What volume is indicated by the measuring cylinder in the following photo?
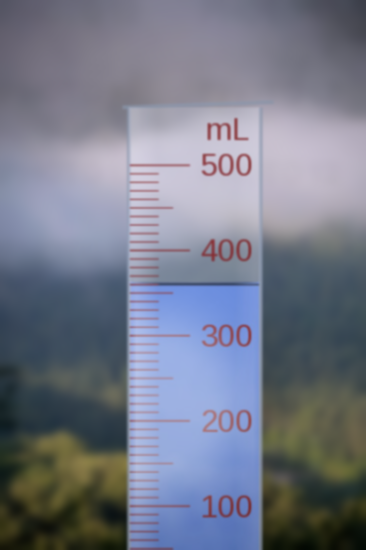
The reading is 360 mL
